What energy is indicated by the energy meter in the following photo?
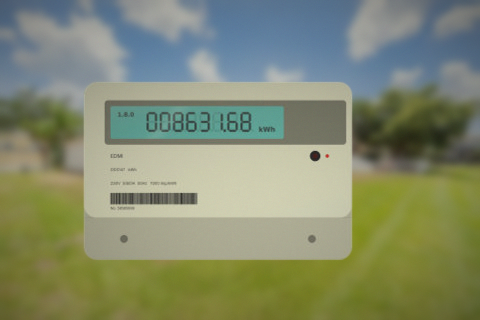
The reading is 8631.68 kWh
